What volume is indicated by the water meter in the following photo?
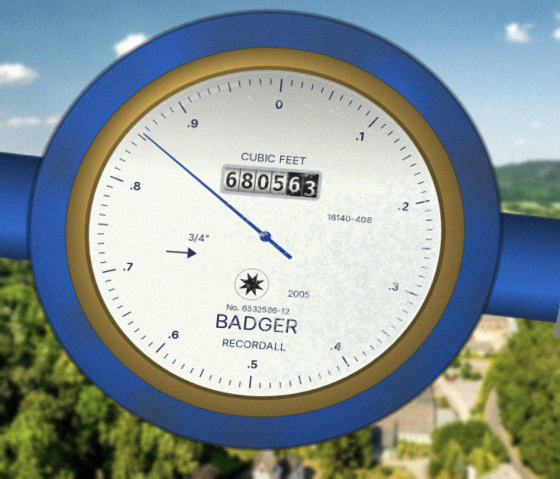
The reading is 680562.85 ft³
